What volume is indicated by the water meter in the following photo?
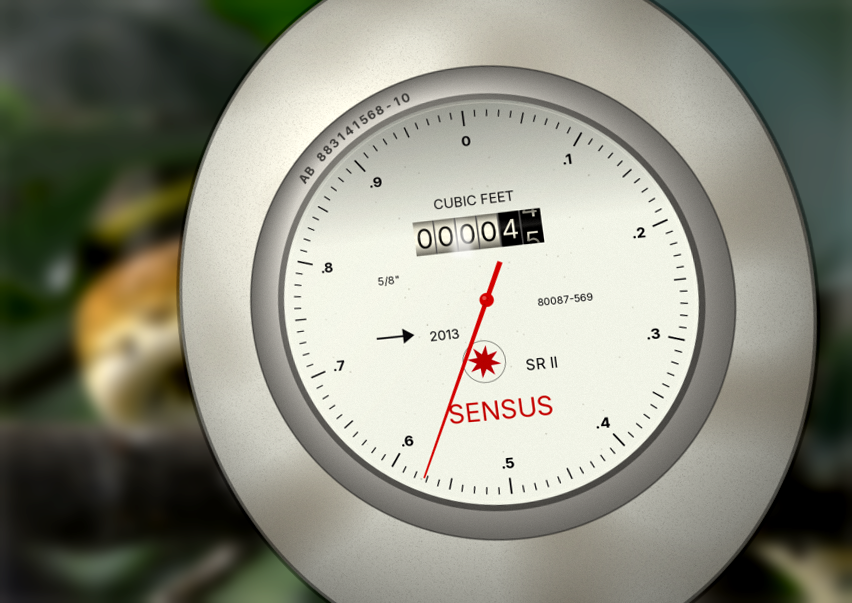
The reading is 44.57 ft³
